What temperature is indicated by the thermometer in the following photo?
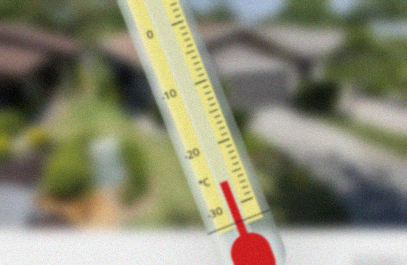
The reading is -26 °C
